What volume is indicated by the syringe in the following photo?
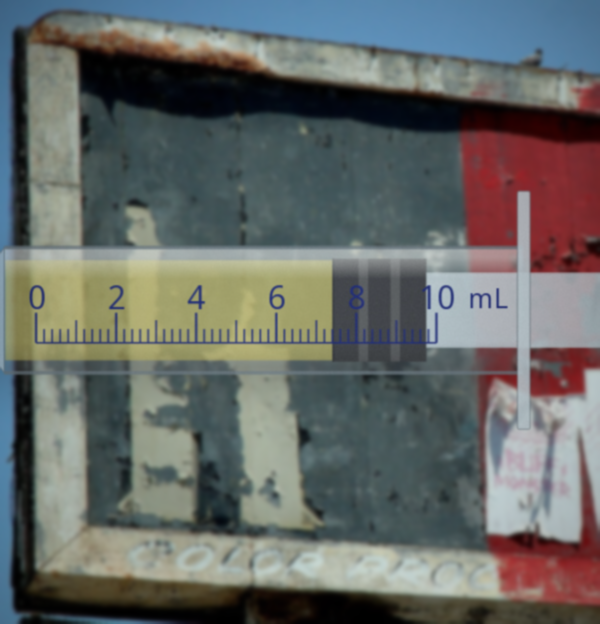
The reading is 7.4 mL
